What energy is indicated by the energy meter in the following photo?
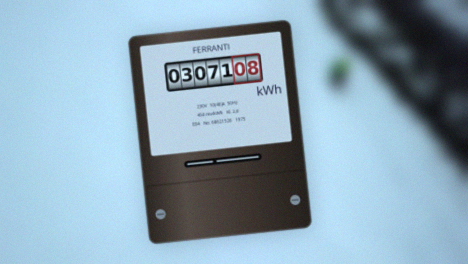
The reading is 3071.08 kWh
